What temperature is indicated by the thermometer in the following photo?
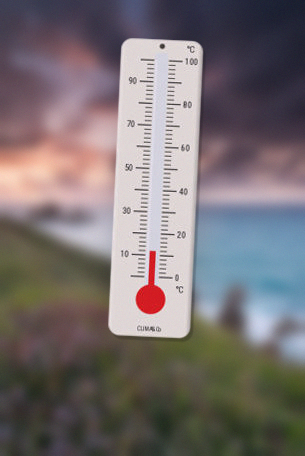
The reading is 12 °C
